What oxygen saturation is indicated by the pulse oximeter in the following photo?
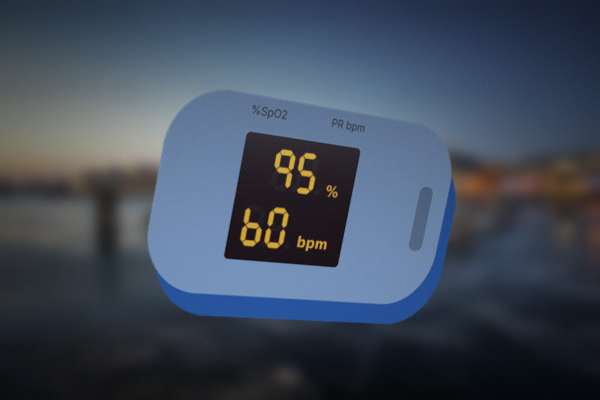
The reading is 95 %
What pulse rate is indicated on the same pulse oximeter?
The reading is 60 bpm
